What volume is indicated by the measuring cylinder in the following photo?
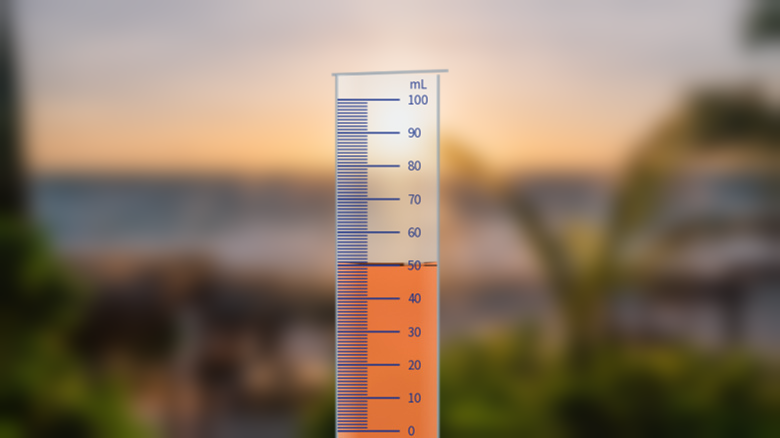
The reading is 50 mL
